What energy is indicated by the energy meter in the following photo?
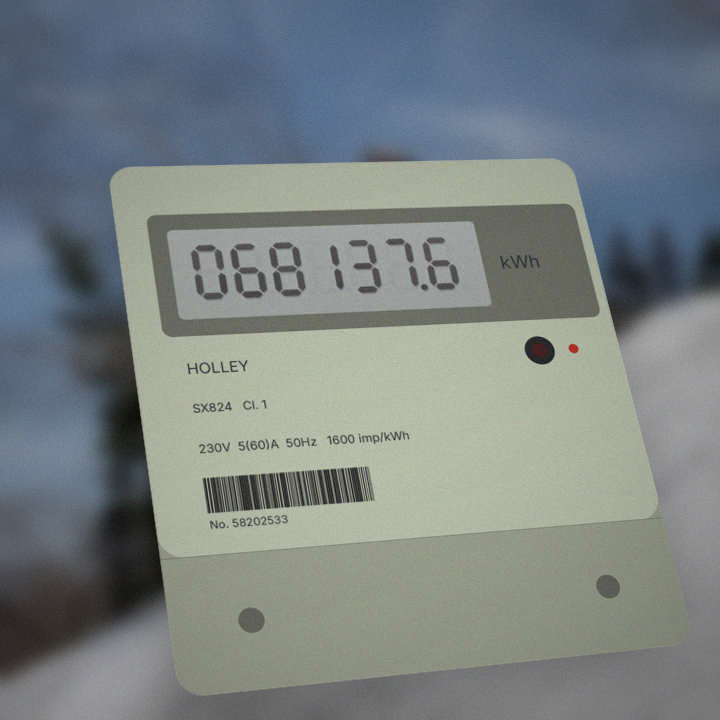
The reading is 68137.6 kWh
